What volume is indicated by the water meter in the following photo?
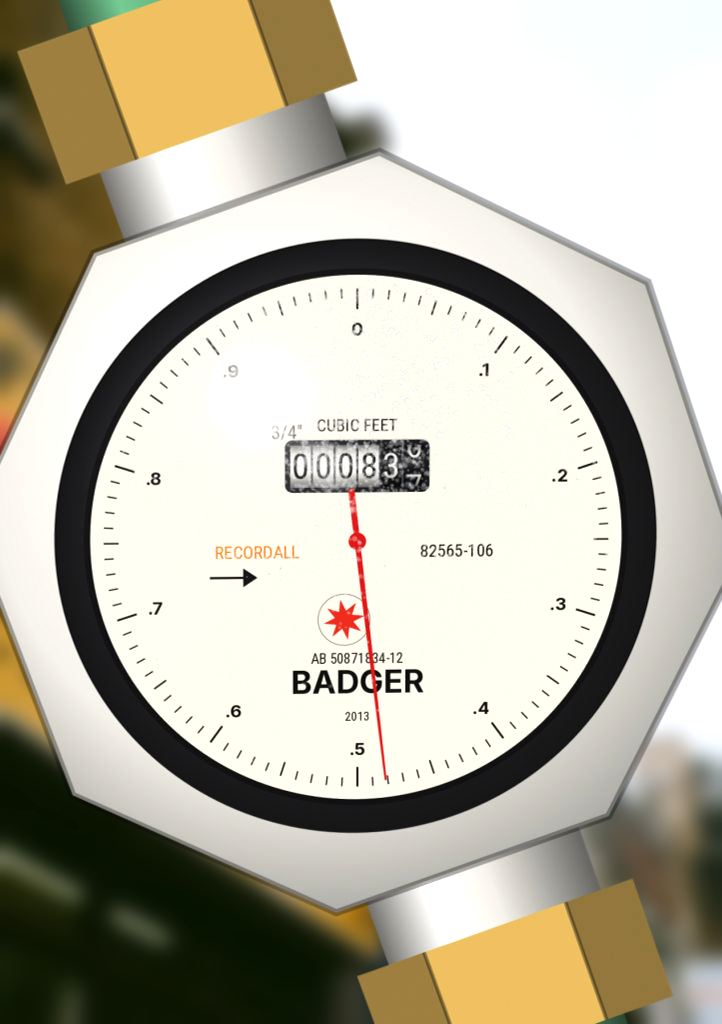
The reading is 836.48 ft³
